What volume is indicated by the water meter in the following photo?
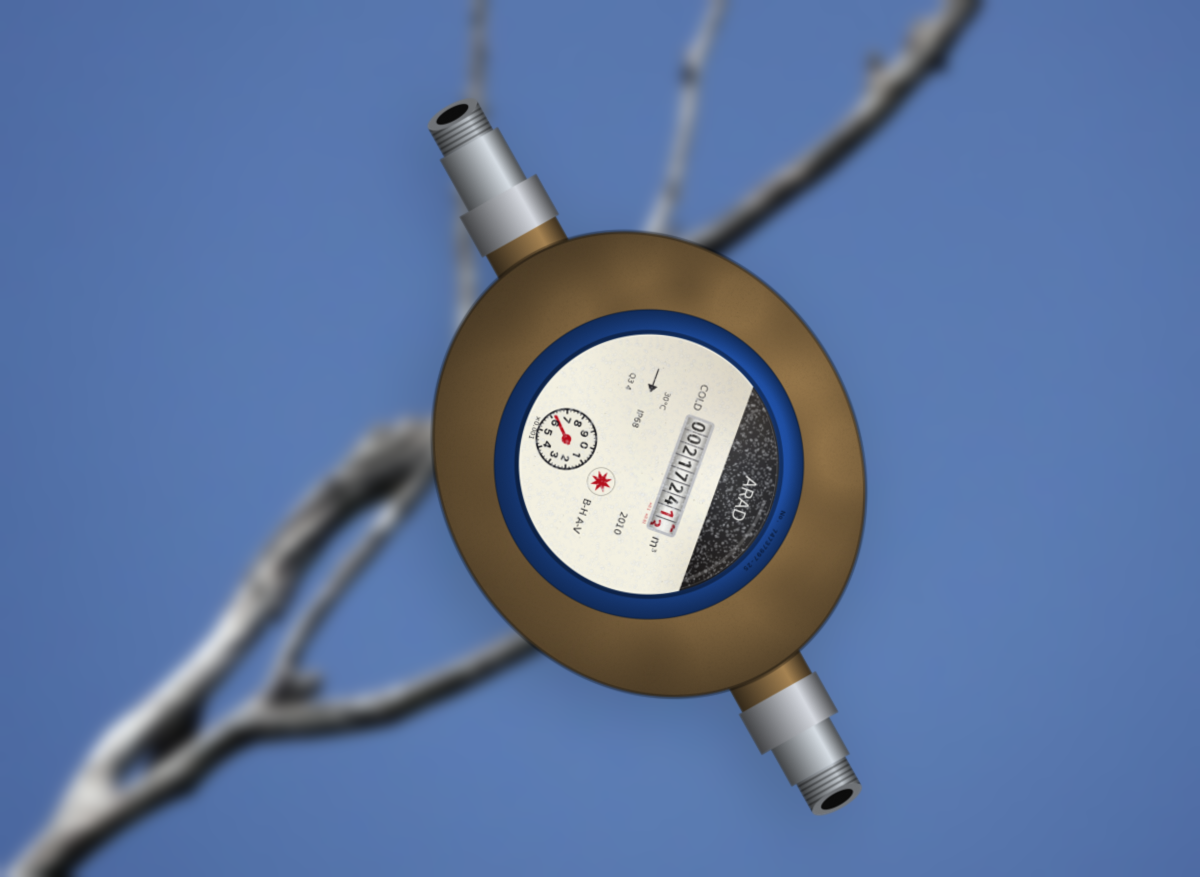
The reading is 21724.126 m³
